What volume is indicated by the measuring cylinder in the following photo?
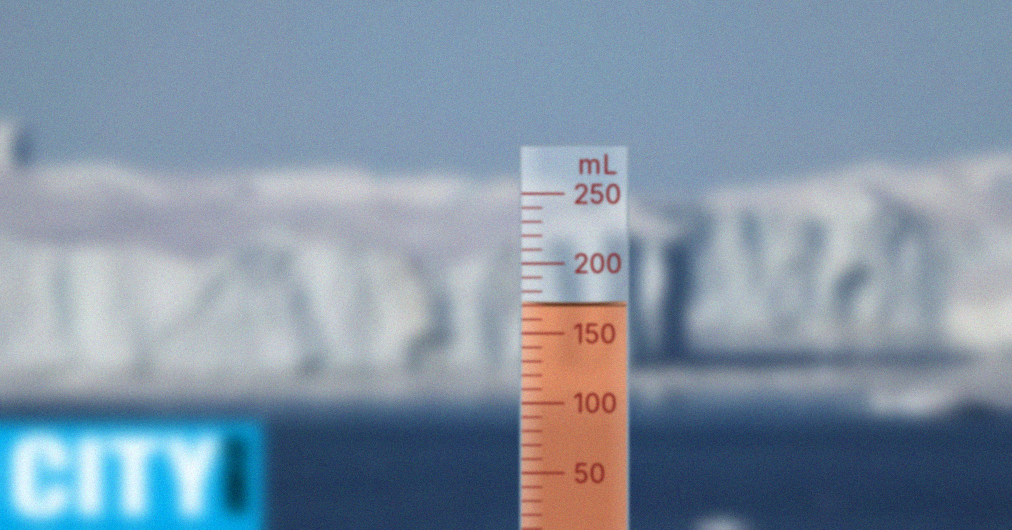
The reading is 170 mL
